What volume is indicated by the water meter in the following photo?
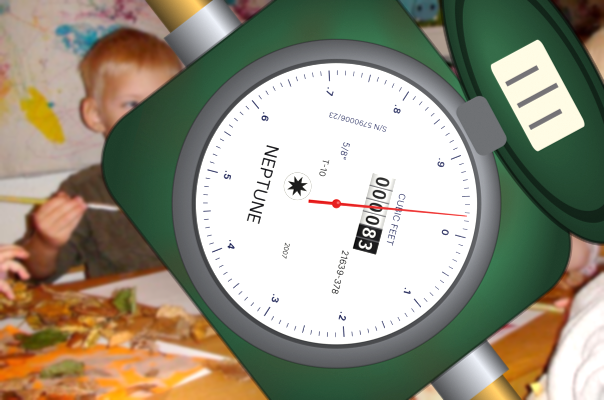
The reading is 82.97 ft³
